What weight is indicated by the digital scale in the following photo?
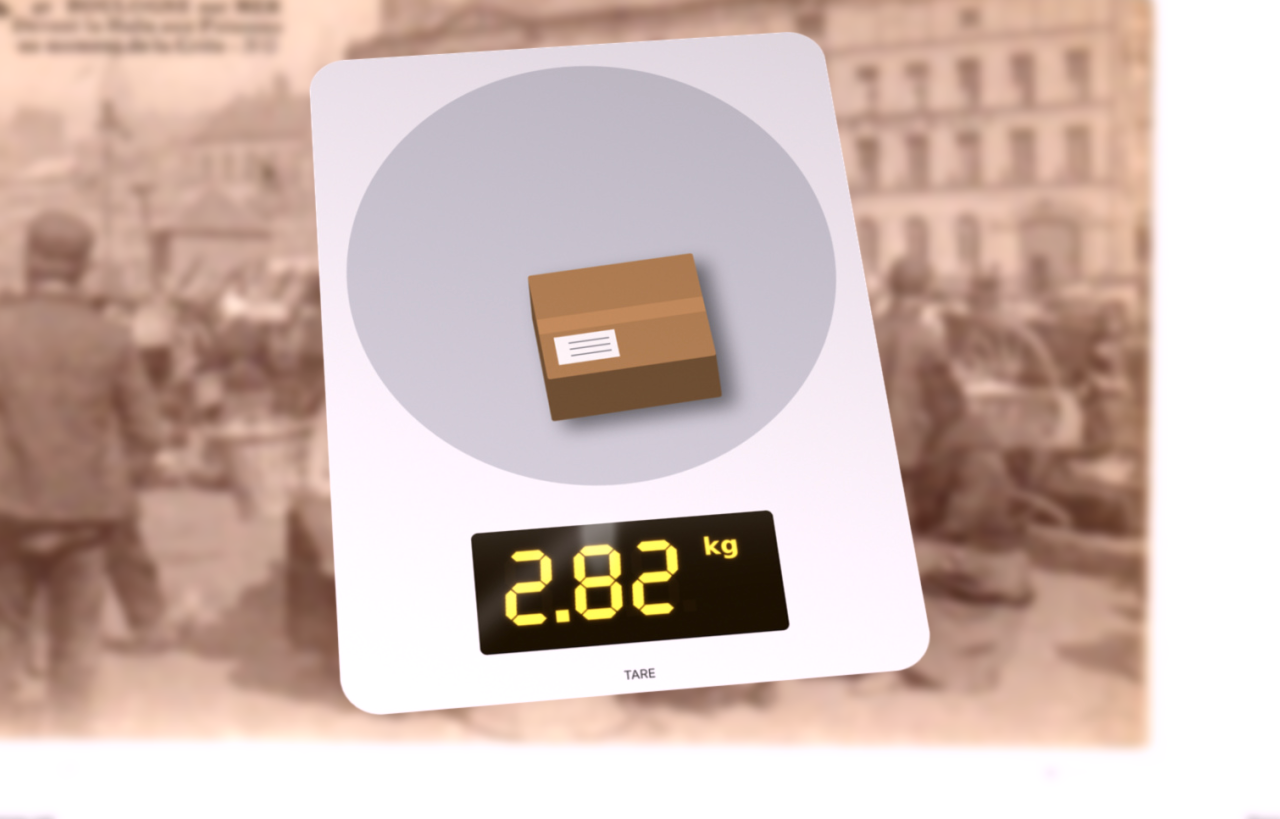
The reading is 2.82 kg
